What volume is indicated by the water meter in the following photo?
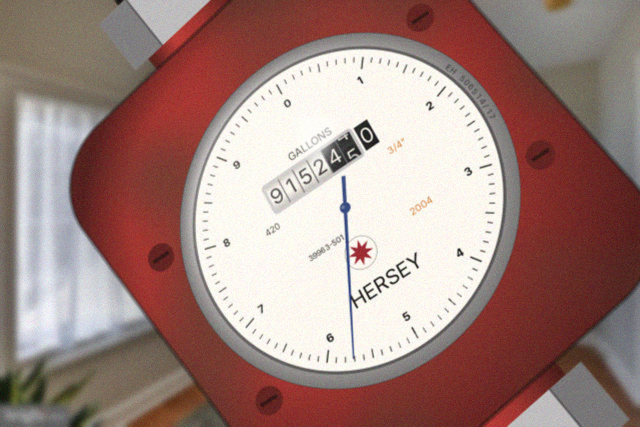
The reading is 9152445.7 gal
